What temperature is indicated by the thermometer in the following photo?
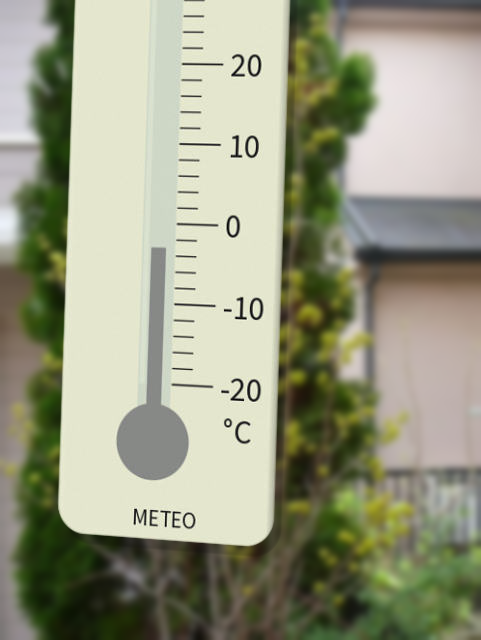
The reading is -3 °C
